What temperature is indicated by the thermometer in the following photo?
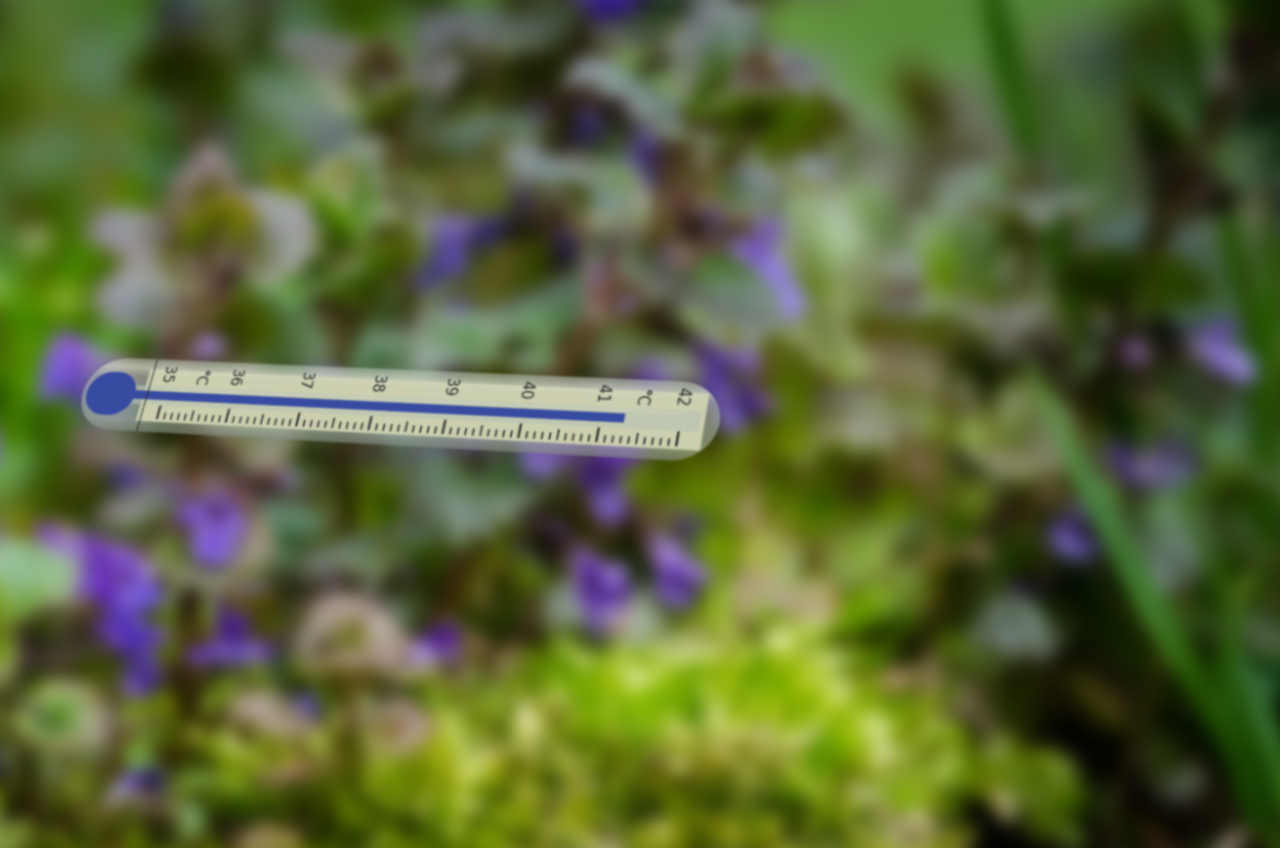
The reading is 41.3 °C
